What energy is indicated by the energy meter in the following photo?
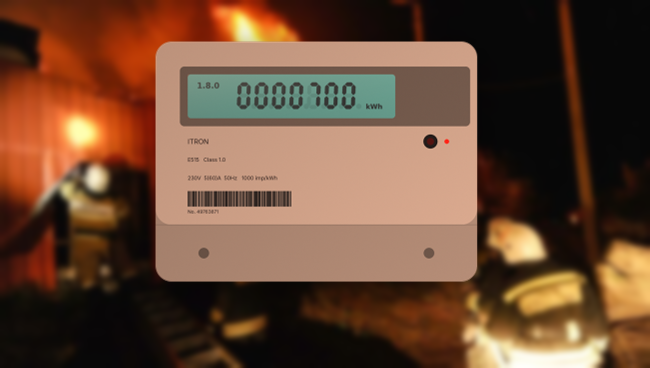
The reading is 700 kWh
